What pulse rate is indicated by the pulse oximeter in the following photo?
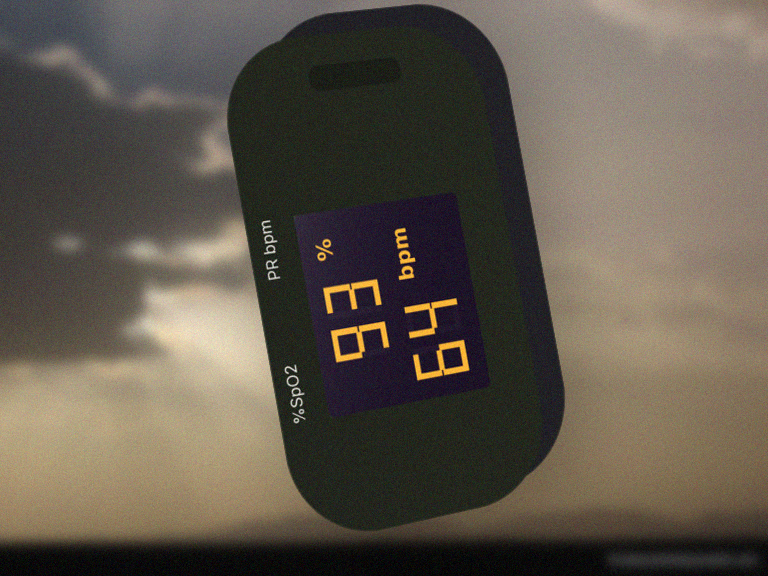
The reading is 64 bpm
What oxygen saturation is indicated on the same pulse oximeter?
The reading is 93 %
